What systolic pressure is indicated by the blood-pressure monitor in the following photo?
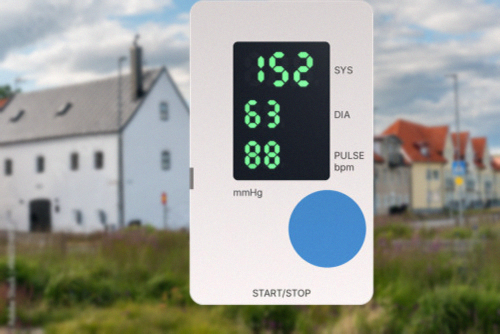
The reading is 152 mmHg
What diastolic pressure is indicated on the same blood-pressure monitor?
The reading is 63 mmHg
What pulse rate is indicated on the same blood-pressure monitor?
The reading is 88 bpm
